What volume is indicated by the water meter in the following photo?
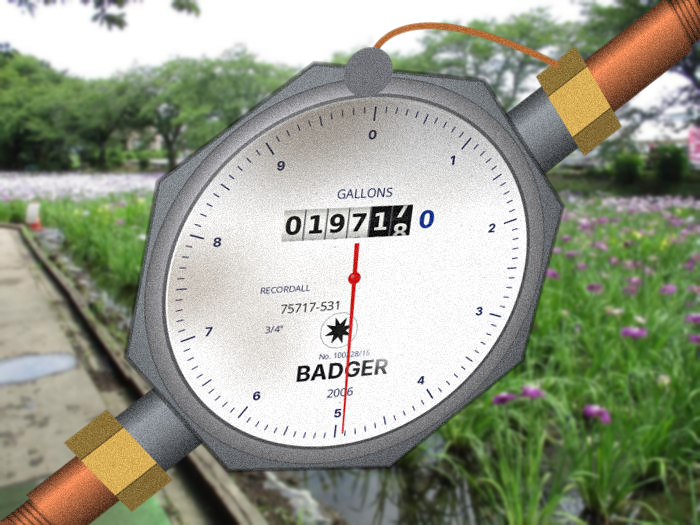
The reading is 197174.9 gal
